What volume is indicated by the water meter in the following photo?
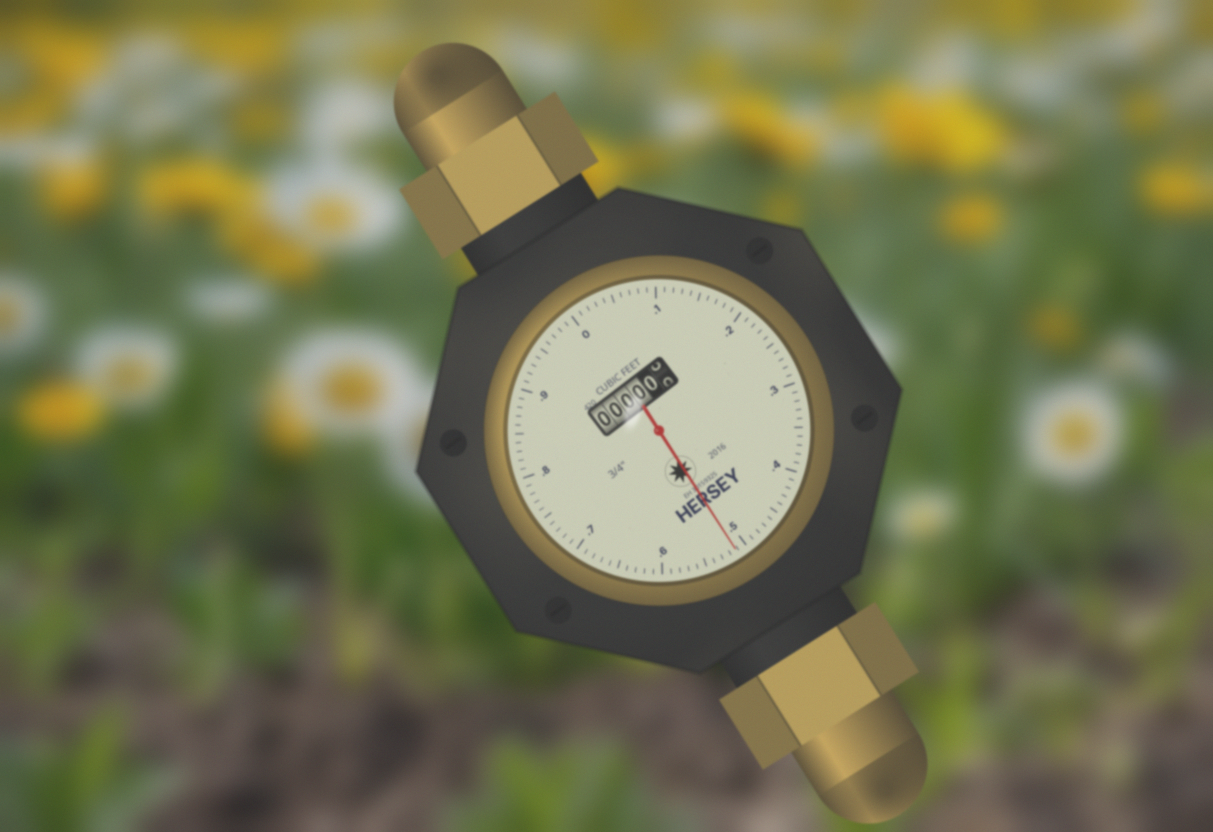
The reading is 8.51 ft³
